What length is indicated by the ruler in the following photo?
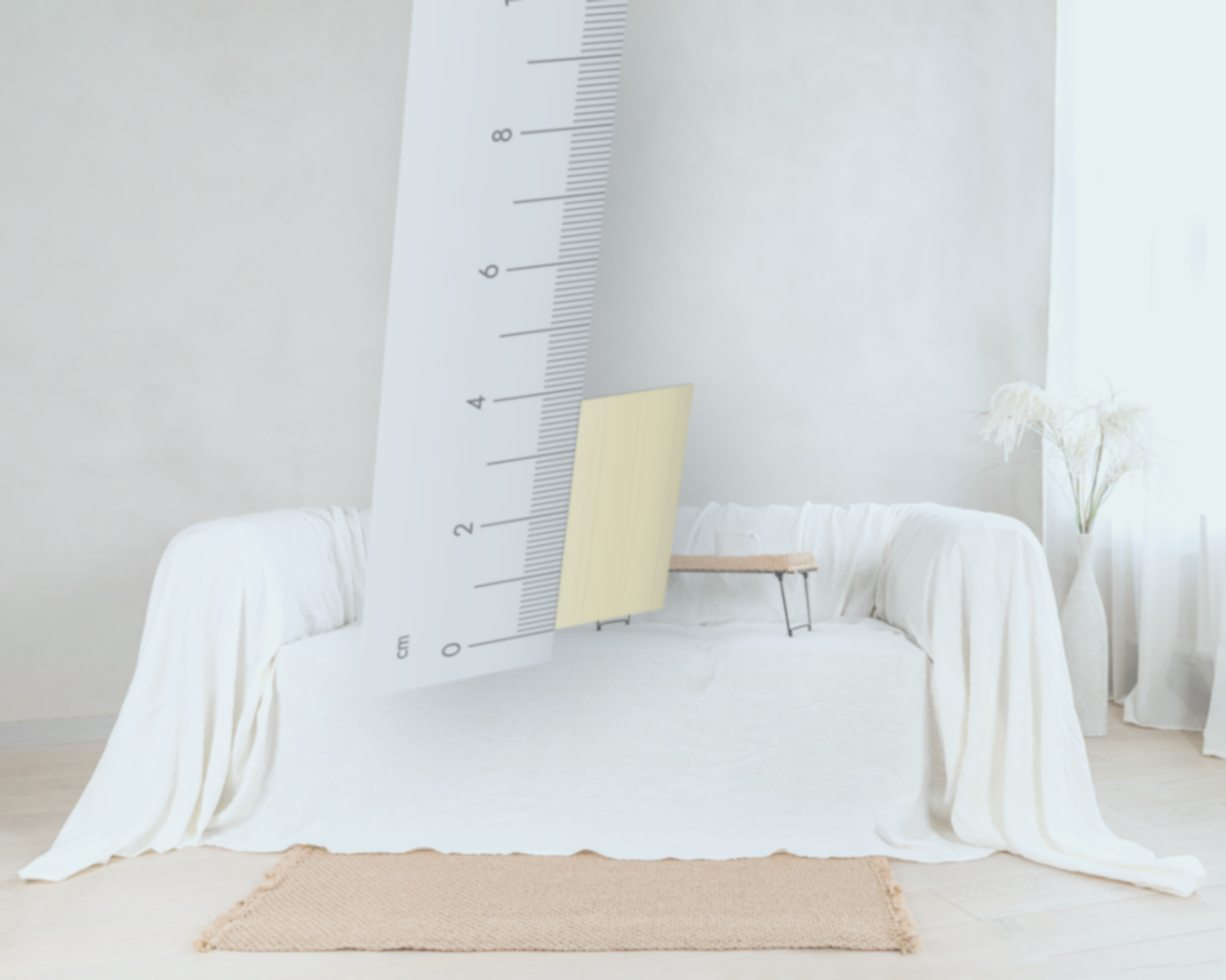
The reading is 3.8 cm
